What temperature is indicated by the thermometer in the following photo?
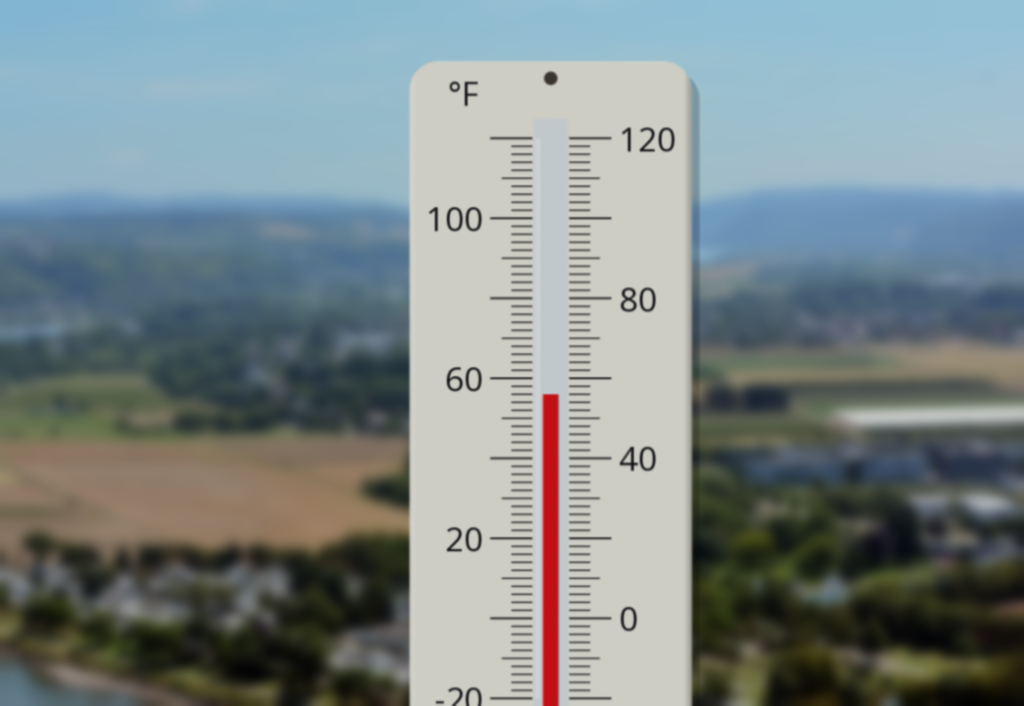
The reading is 56 °F
